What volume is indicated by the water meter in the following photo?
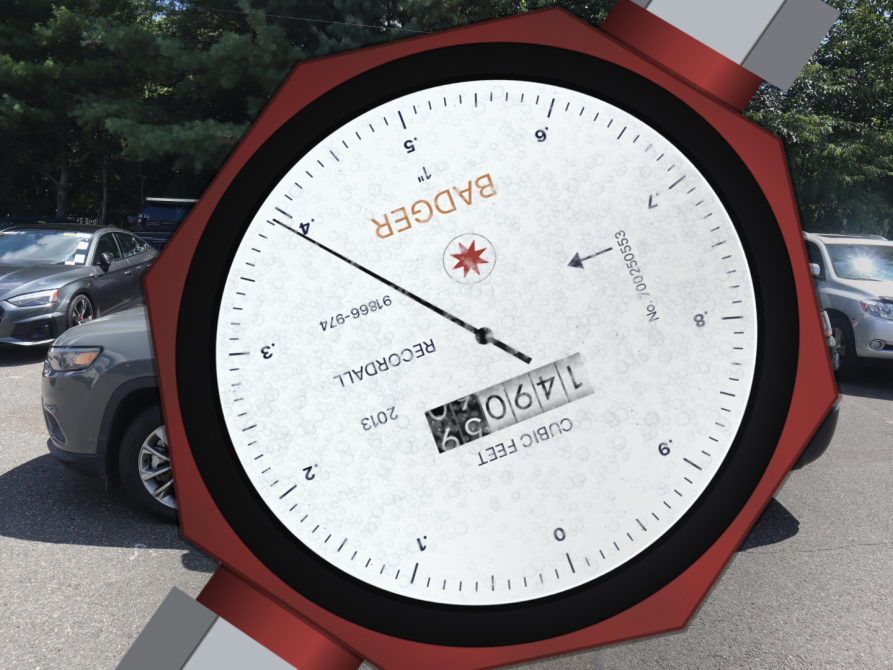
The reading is 149059.39 ft³
